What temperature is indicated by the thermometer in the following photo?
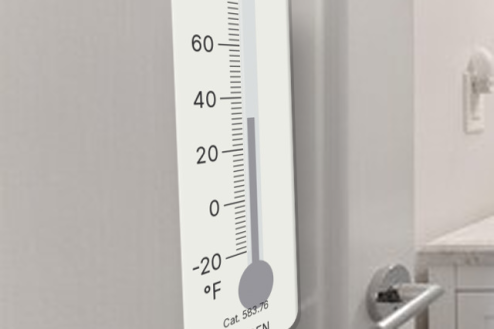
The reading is 32 °F
